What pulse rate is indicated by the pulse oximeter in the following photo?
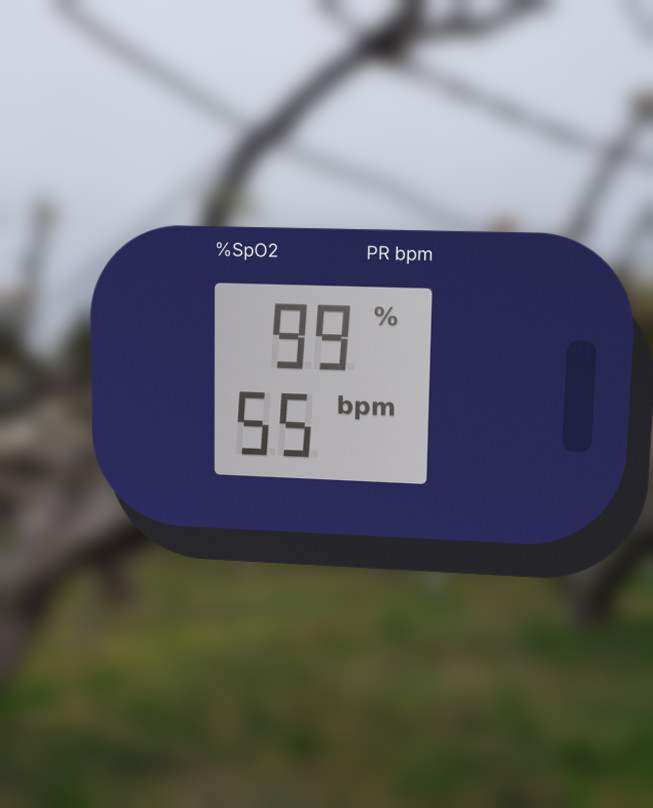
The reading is 55 bpm
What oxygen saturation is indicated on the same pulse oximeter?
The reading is 99 %
